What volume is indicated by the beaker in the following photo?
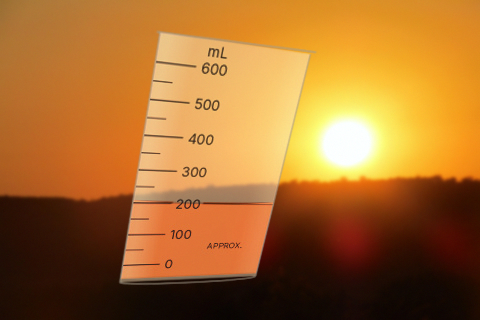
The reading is 200 mL
